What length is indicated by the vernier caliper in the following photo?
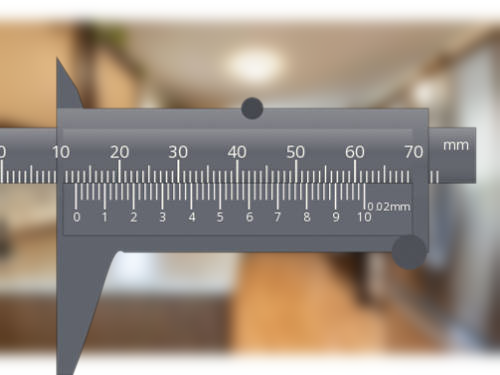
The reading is 12.6 mm
